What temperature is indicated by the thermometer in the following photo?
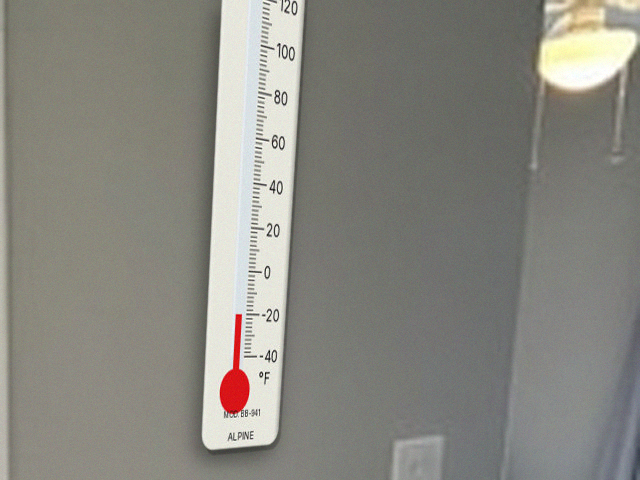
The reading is -20 °F
